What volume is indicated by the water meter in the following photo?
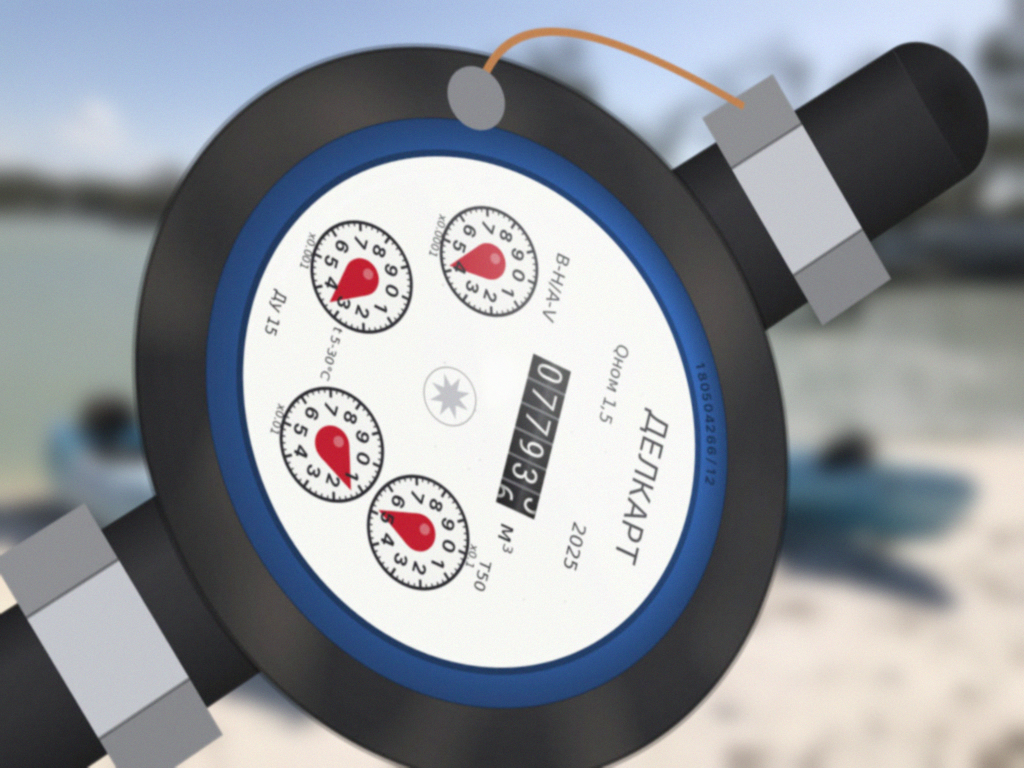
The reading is 77935.5134 m³
